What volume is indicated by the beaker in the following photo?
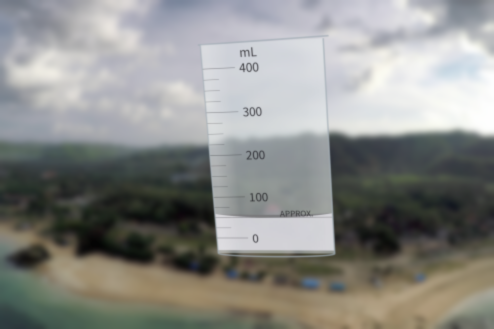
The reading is 50 mL
